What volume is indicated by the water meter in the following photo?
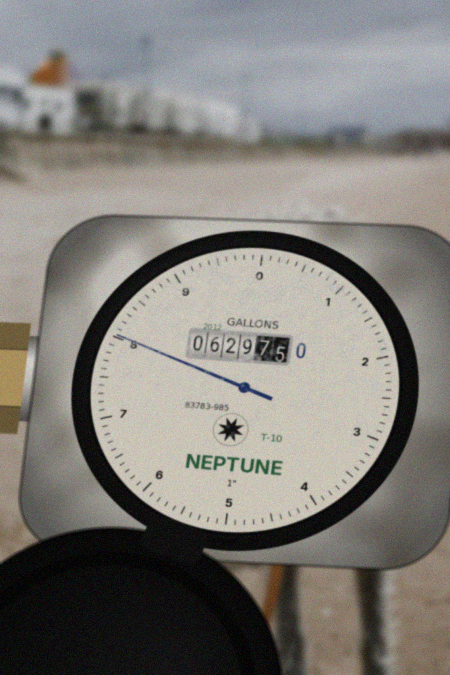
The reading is 629748.0 gal
